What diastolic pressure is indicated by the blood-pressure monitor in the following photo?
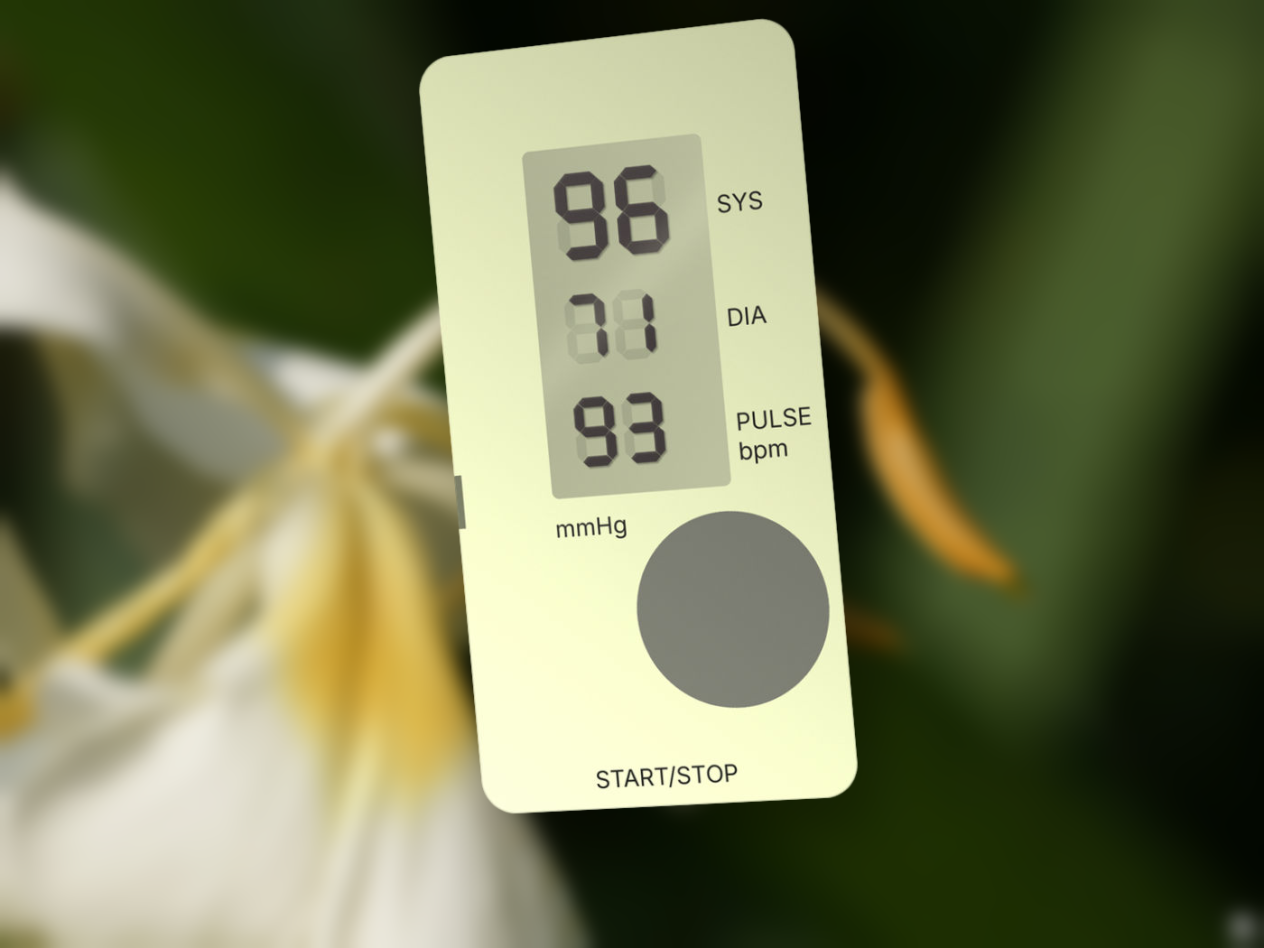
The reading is 71 mmHg
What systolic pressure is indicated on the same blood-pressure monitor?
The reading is 96 mmHg
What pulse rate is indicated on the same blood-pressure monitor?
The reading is 93 bpm
